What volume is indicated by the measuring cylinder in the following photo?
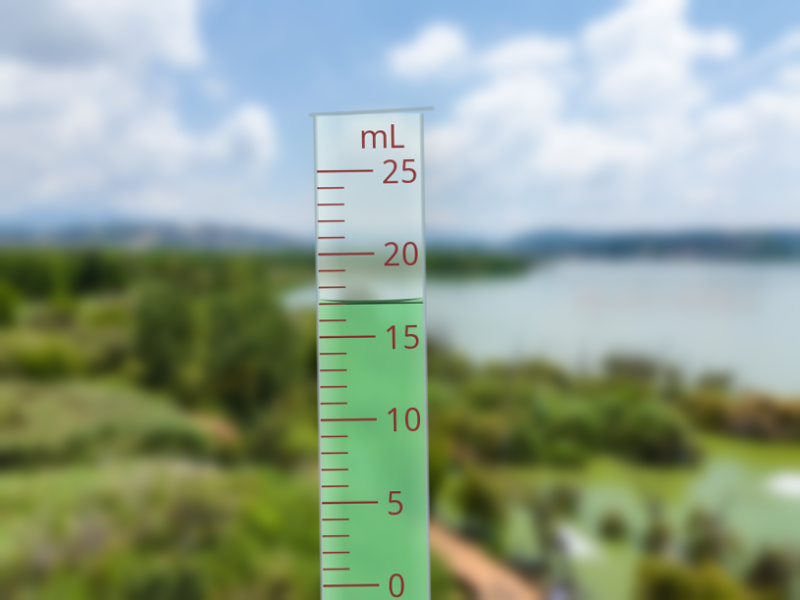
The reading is 17 mL
